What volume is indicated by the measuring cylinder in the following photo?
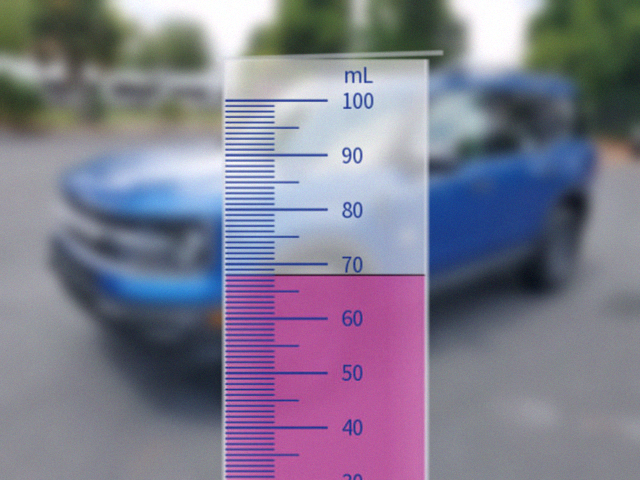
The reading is 68 mL
